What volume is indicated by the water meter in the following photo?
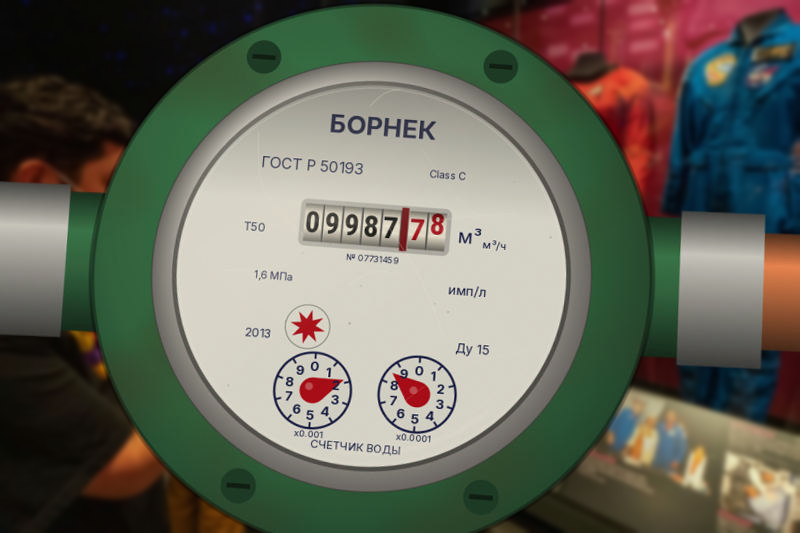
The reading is 9987.7818 m³
